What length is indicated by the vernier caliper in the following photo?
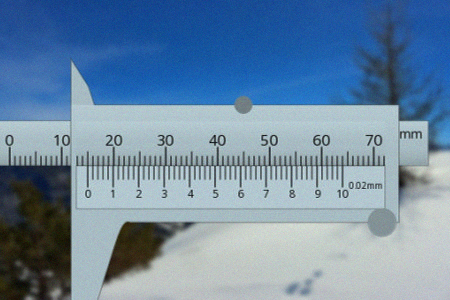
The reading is 15.0 mm
